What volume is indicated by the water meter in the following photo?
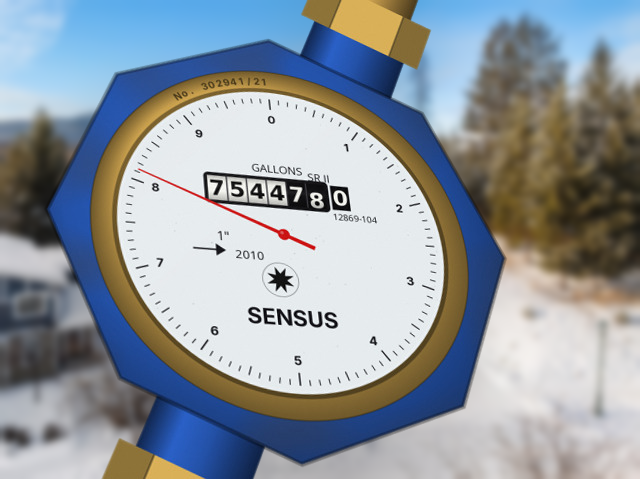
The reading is 7544778.1 gal
